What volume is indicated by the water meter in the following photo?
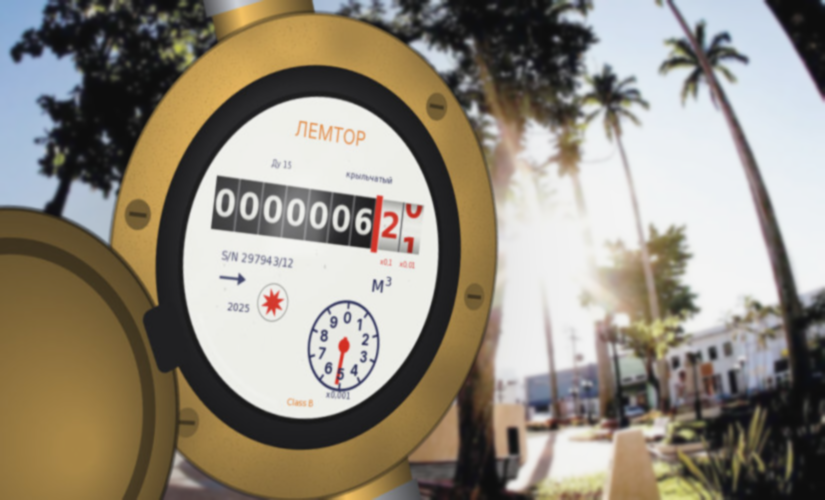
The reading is 6.205 m³
